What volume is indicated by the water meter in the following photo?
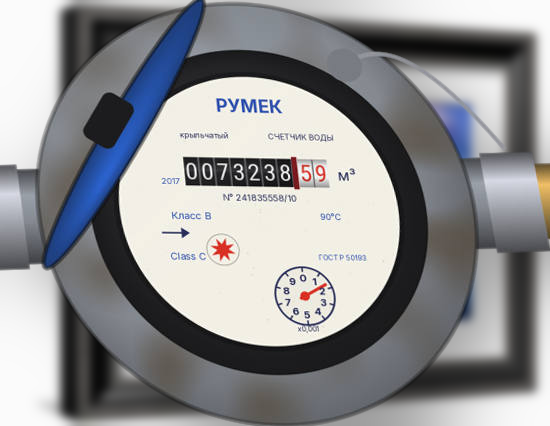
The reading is 73238.591 m³
